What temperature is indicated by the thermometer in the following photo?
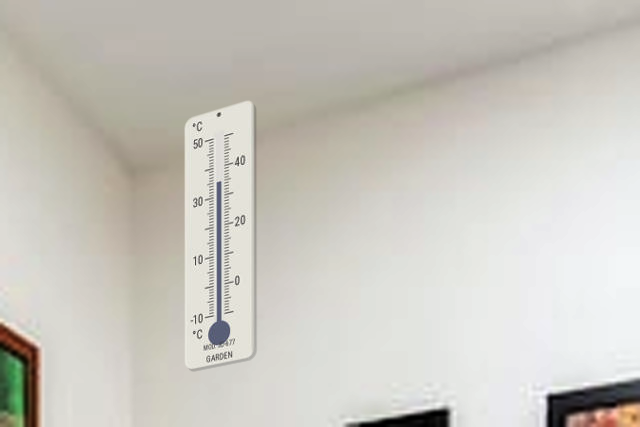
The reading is 35 °C
